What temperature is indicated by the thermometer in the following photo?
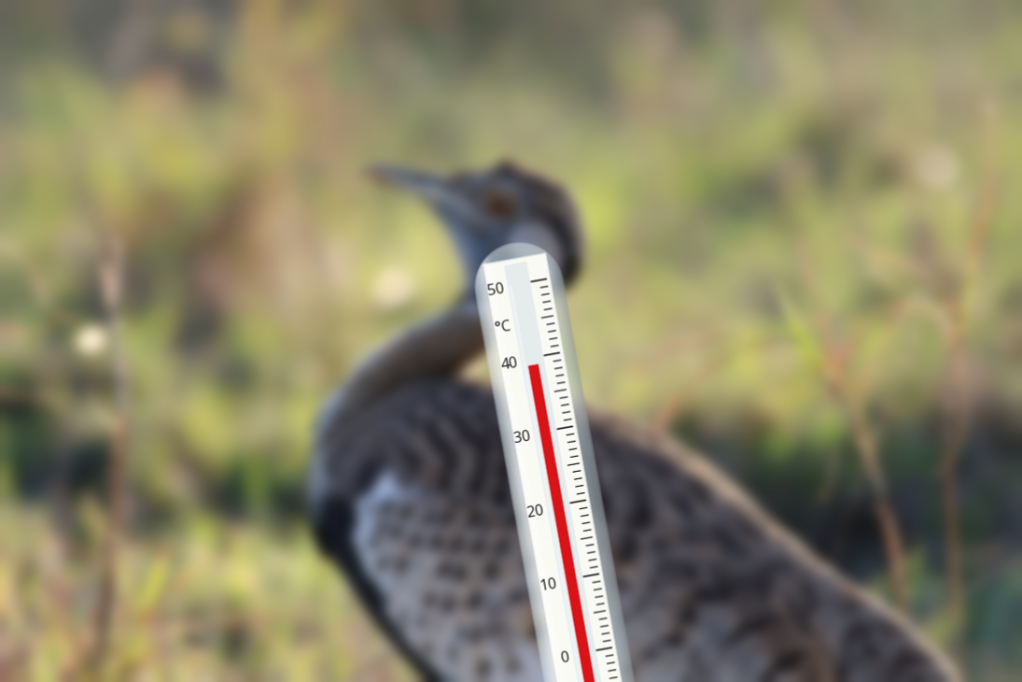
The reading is 39 °C
